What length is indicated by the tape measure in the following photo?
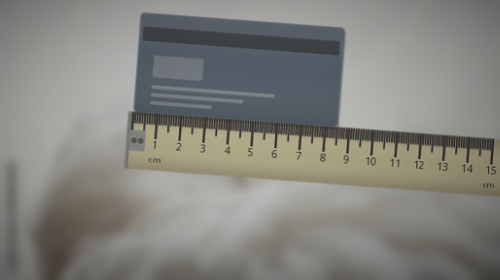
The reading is 8.5 cm
